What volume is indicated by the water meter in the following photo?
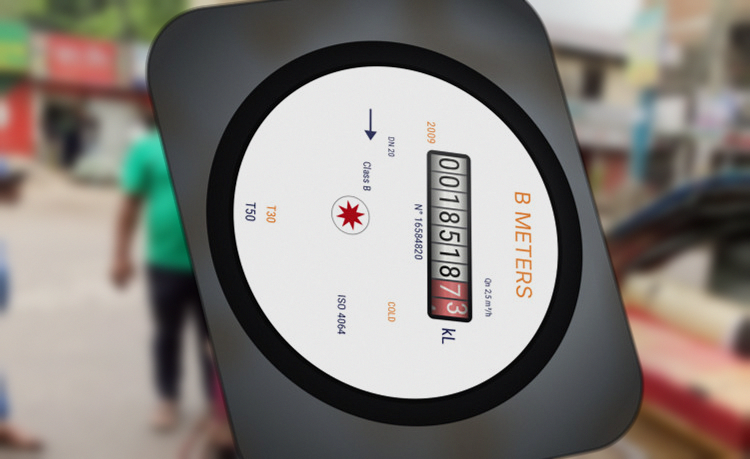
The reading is 18518.73 kL
